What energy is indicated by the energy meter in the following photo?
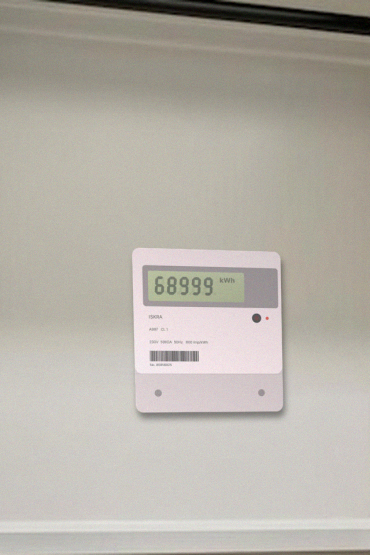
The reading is 68999 kWh
